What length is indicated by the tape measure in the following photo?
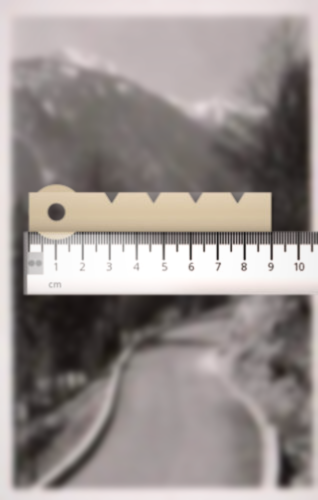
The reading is 9 cm
